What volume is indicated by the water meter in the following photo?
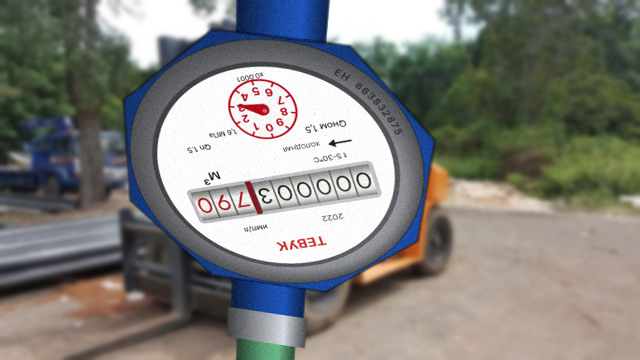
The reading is 3.7903 m³
